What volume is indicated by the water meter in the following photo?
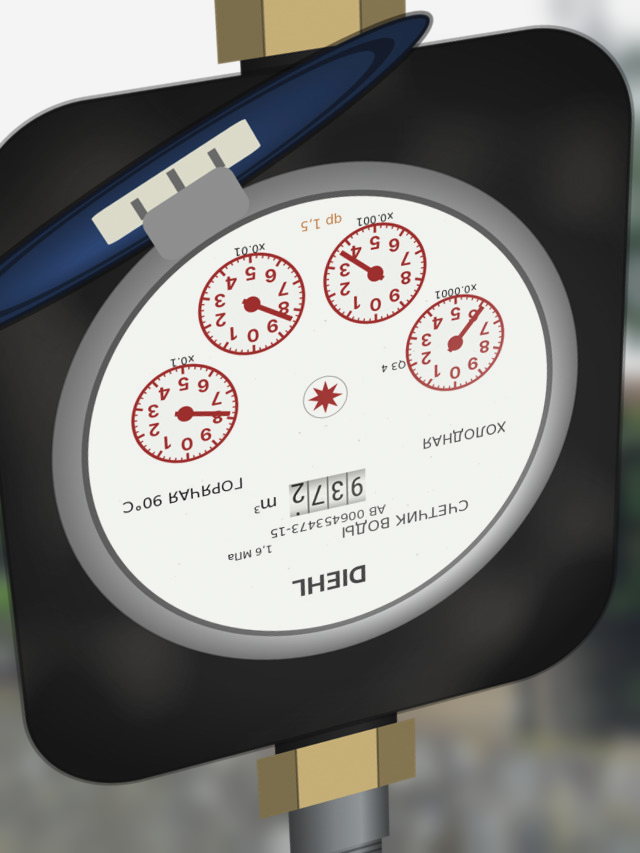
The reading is 9371.7836 m³
